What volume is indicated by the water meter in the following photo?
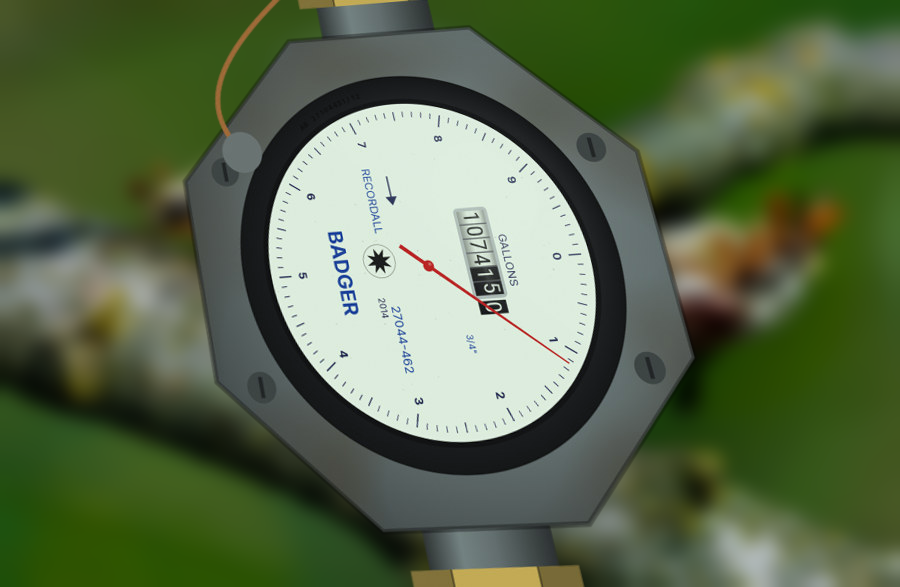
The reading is 1074151.1 gal
